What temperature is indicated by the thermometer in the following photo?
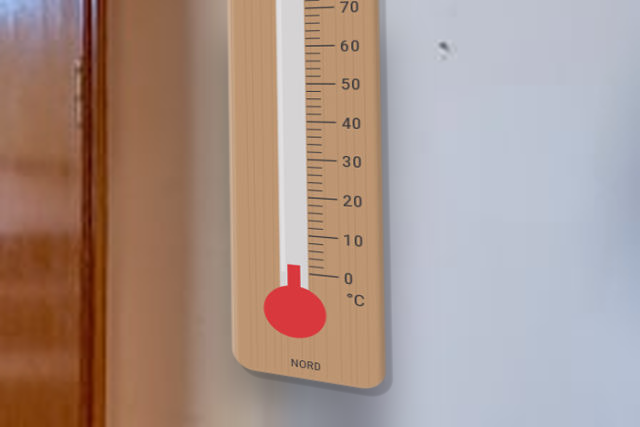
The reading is 2 °C
